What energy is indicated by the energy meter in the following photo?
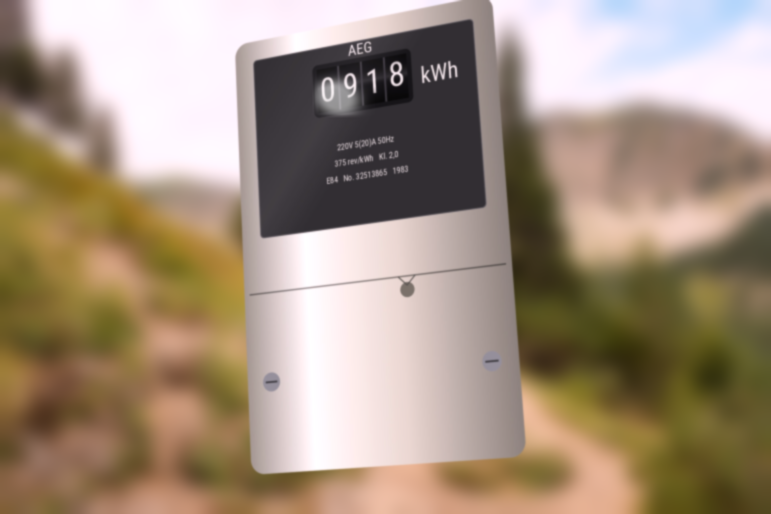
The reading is 918 kWh
